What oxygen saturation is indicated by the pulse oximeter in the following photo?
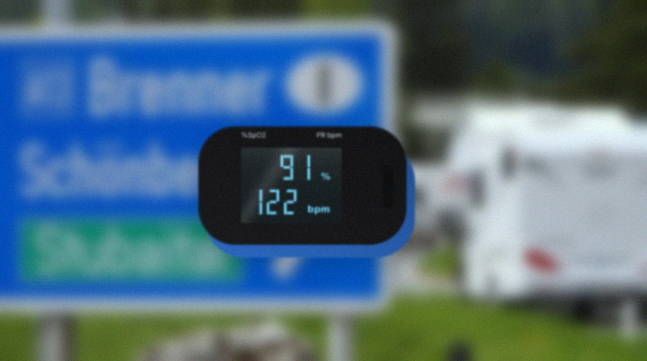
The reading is 91 %
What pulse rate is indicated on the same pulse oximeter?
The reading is 122 bpm
